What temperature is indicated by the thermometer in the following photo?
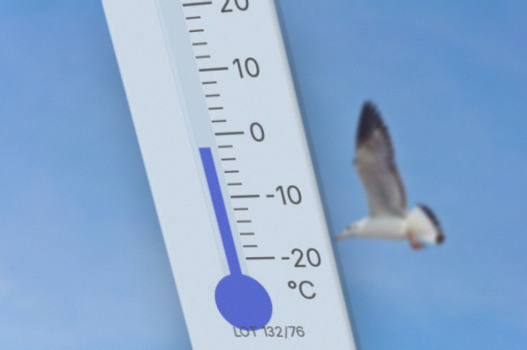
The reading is -2 °C
